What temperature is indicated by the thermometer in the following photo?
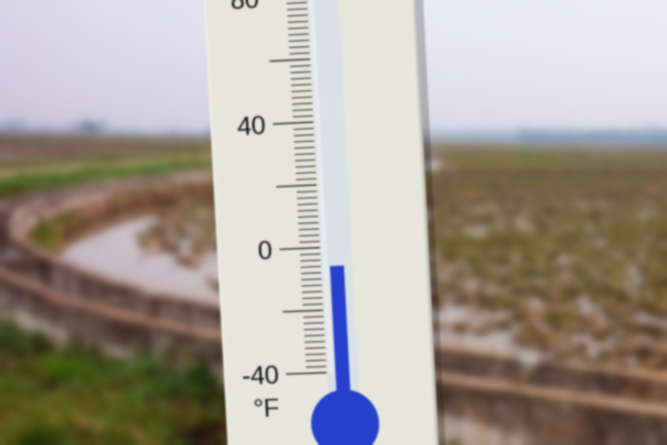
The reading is -6 °F
